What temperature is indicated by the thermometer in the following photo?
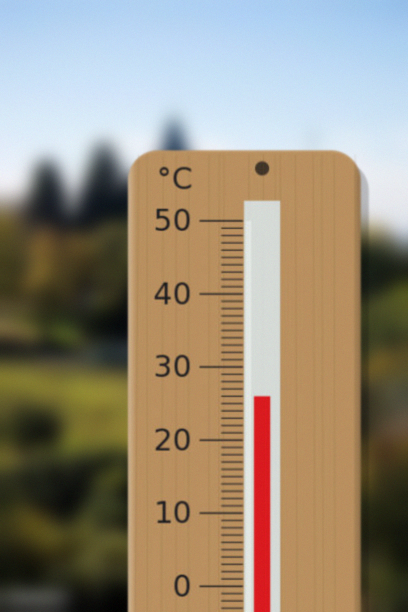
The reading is 26 °C
